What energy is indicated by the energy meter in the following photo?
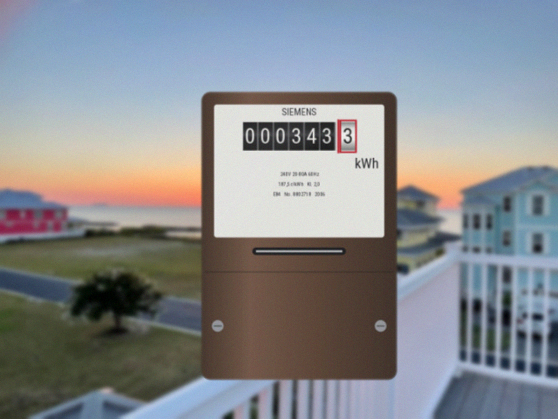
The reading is 343.3 kWh
